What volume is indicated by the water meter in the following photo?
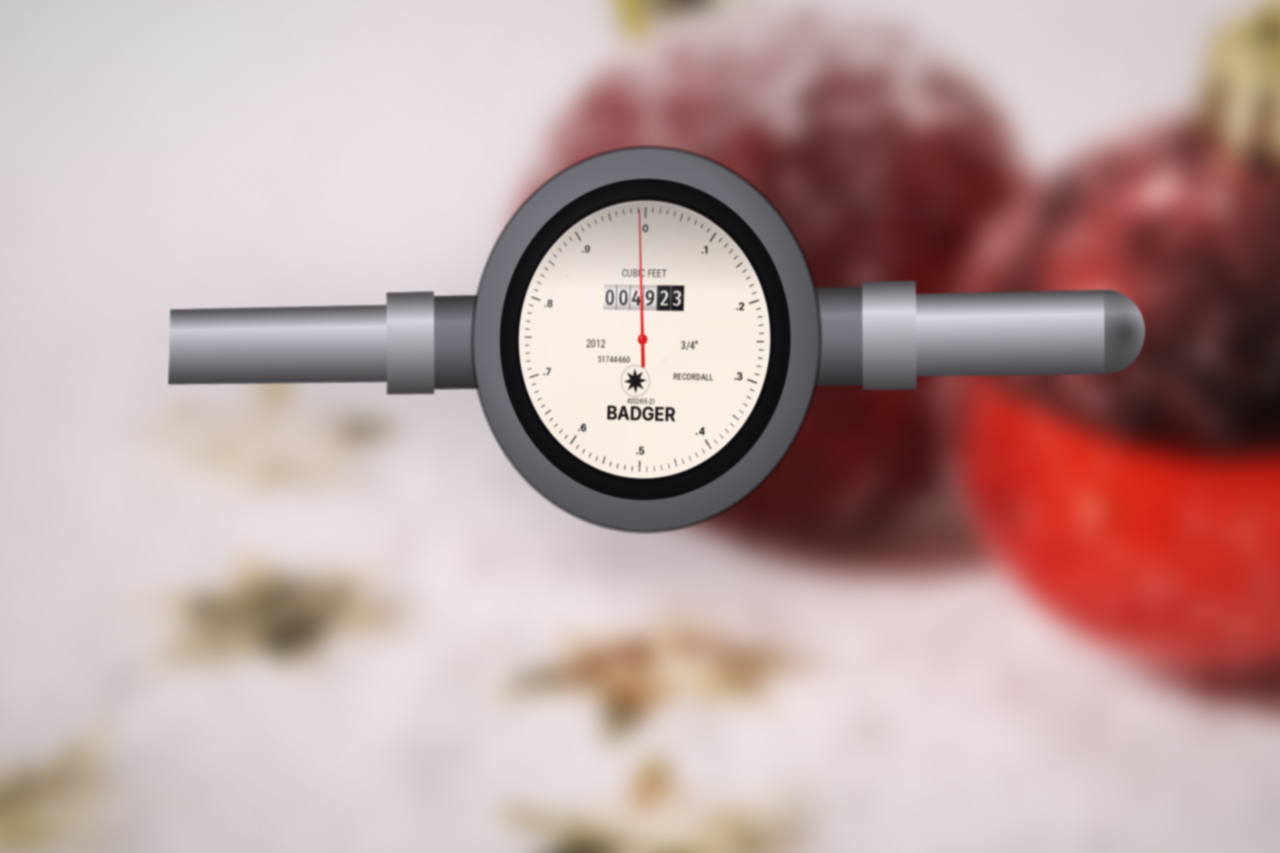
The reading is 4922.99 ft³
